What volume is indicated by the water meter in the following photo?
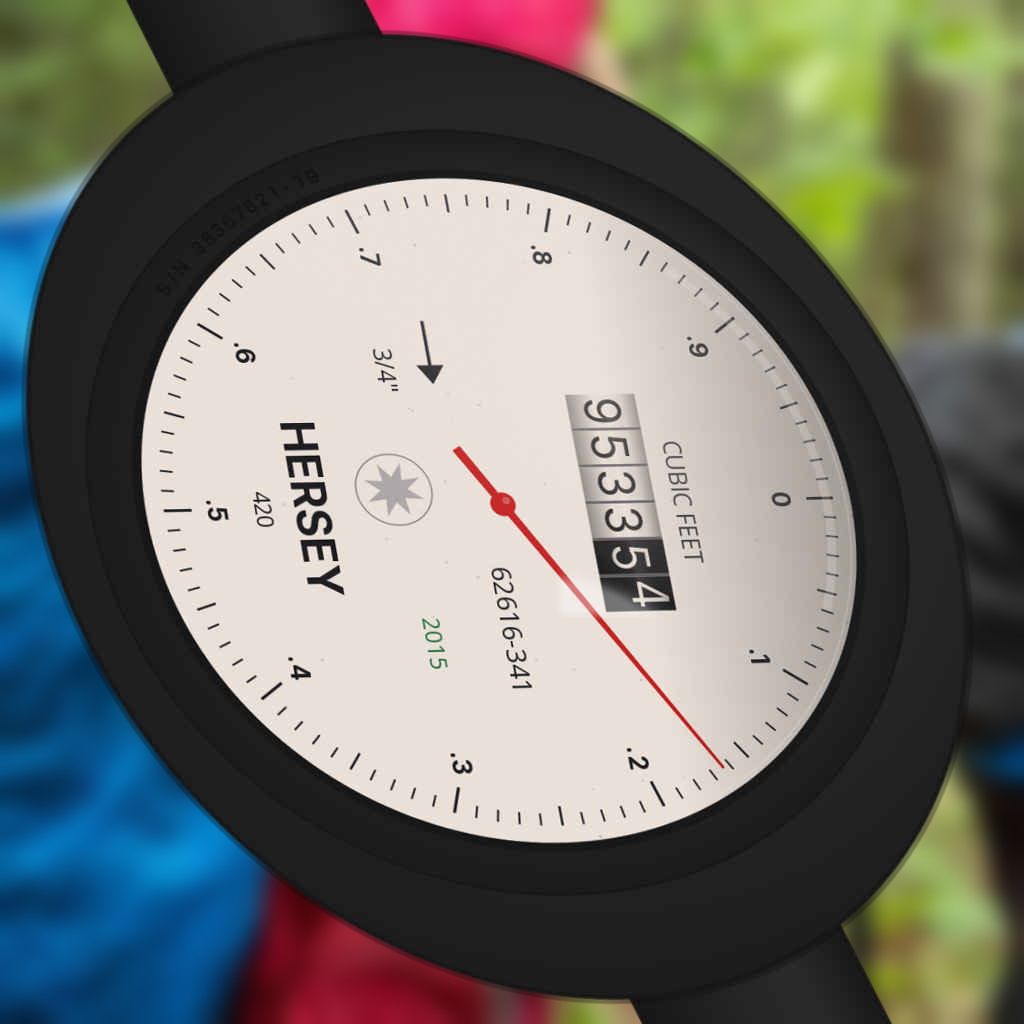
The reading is 953354.16 ft³
